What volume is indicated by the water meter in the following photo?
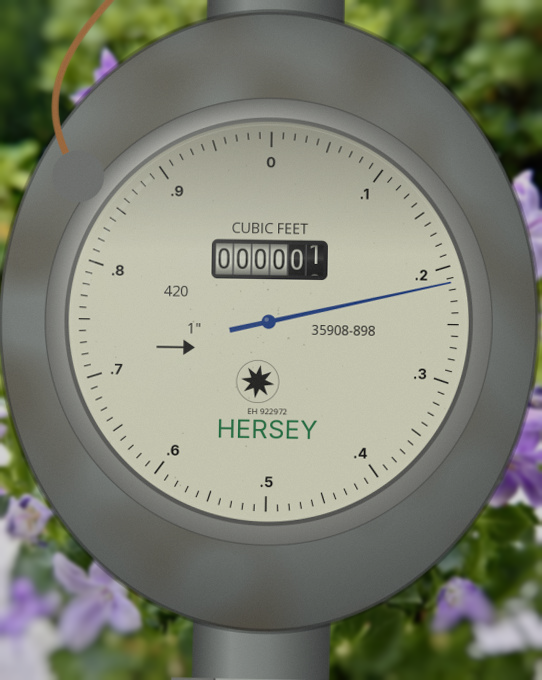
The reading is 1.21 ft³
